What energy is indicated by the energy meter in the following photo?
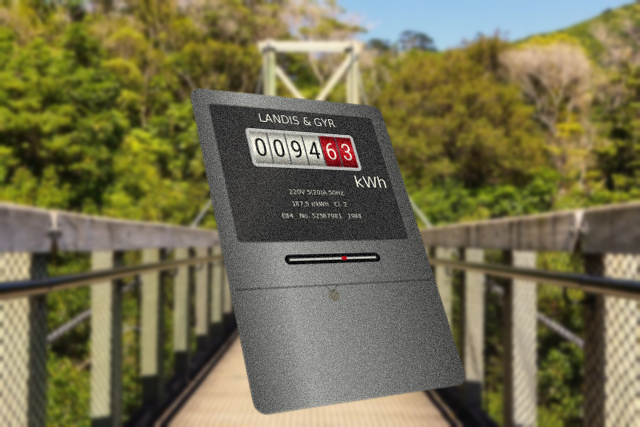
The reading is 94.63 kWh
